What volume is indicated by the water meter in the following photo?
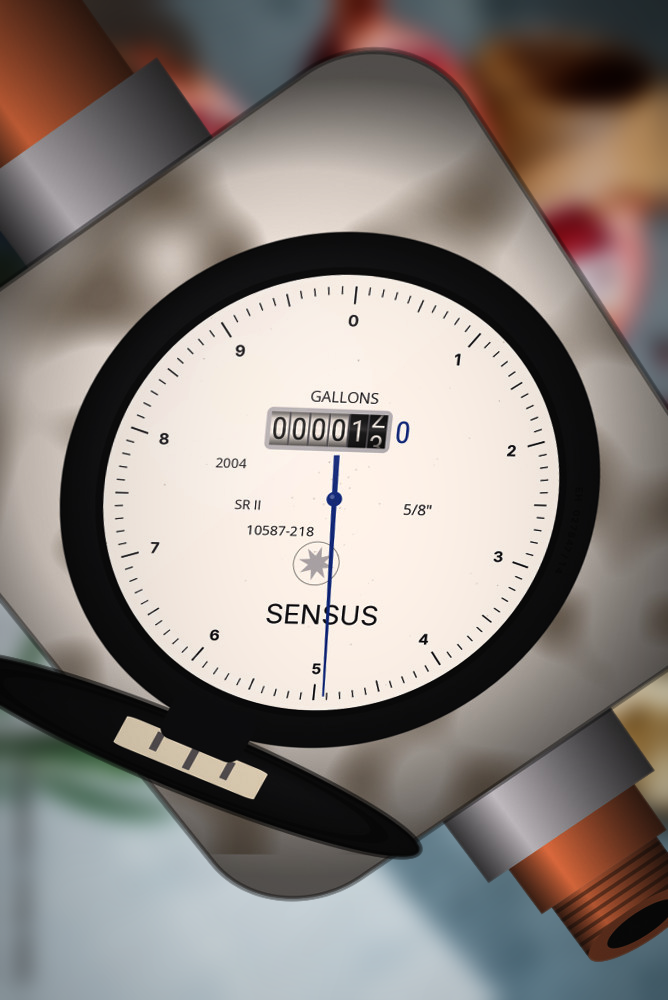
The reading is 124.9 gal
